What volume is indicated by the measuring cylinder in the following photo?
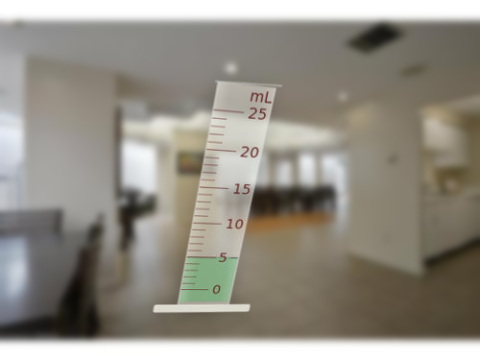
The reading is 5 mL
